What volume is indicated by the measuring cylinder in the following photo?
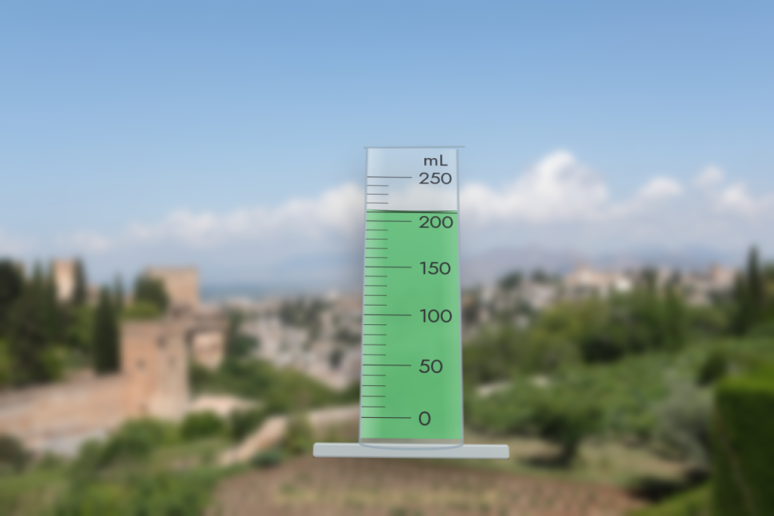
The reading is 210 mL
